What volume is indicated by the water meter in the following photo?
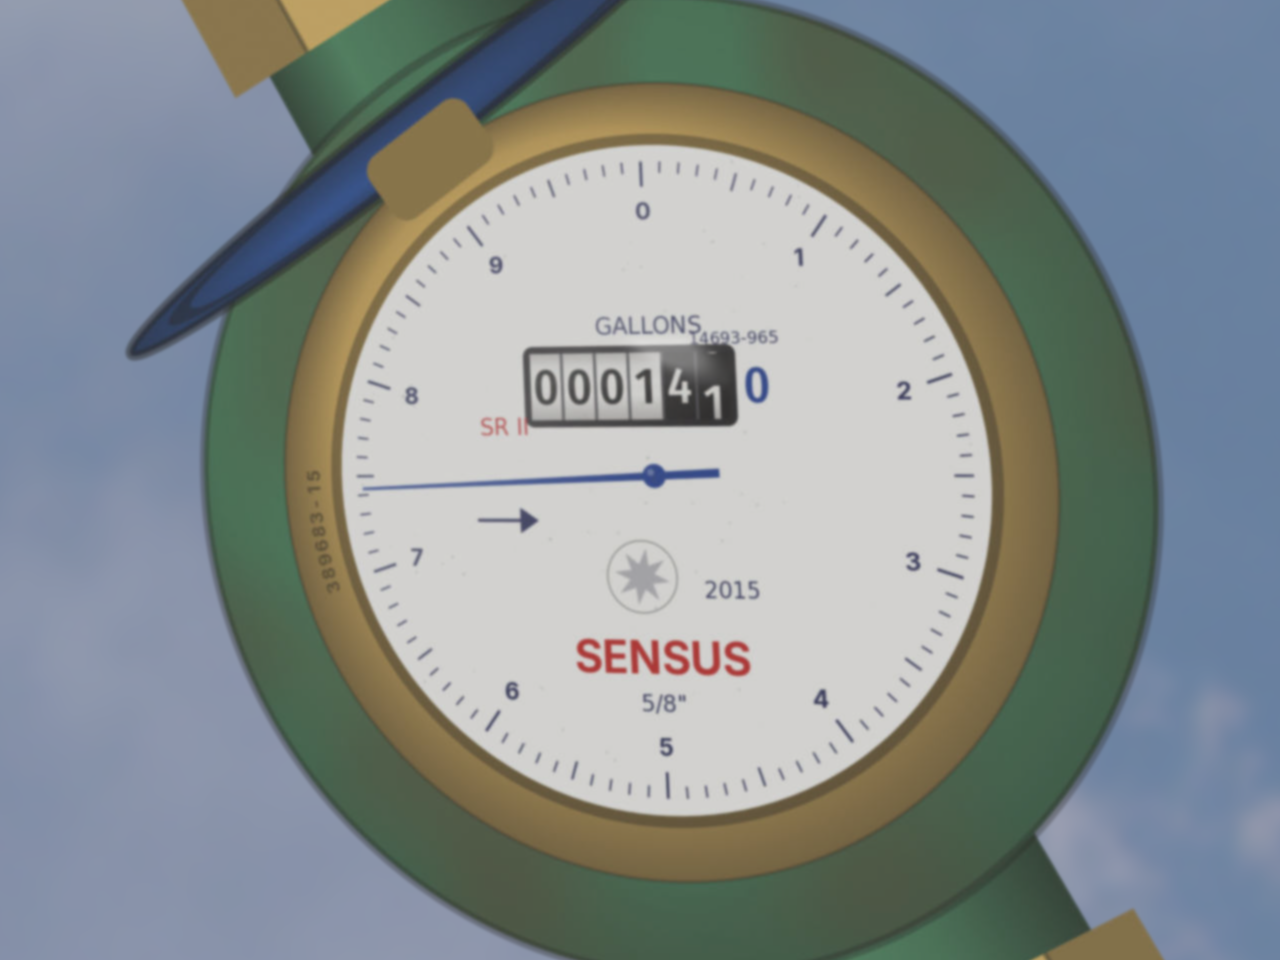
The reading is 1407.4 gal
